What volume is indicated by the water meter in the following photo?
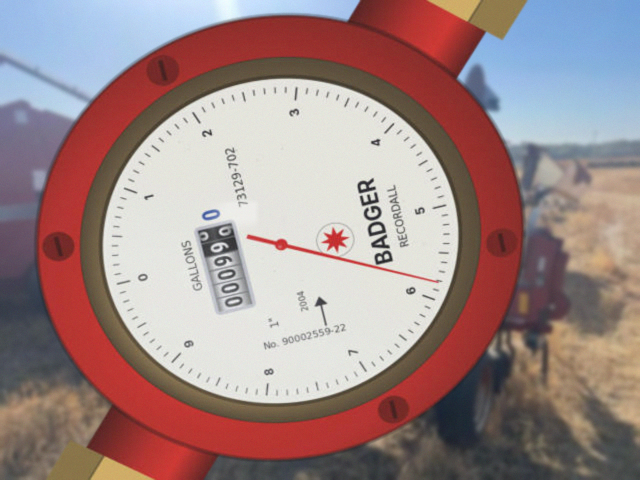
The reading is 9985.8 gal
